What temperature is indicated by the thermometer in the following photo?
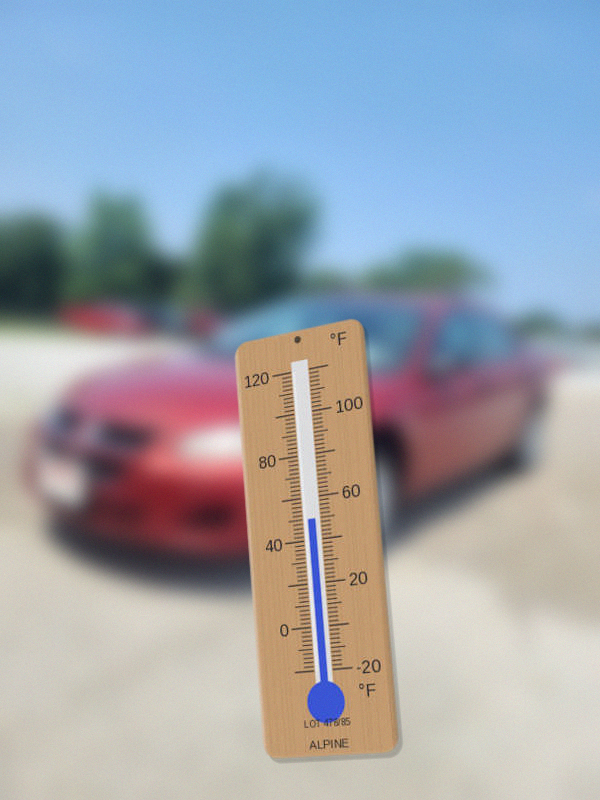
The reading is 50 °F
